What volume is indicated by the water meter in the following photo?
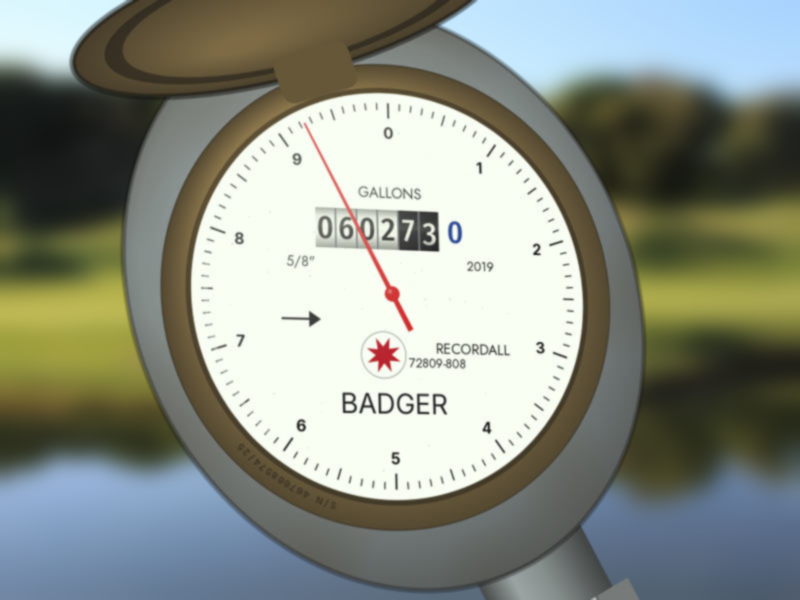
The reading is 602729.2 gal
